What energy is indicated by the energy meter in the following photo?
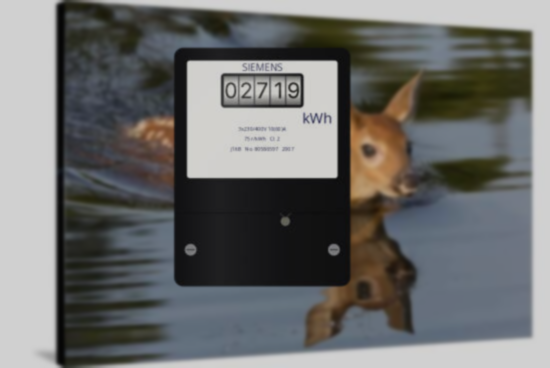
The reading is 2719 kWh
